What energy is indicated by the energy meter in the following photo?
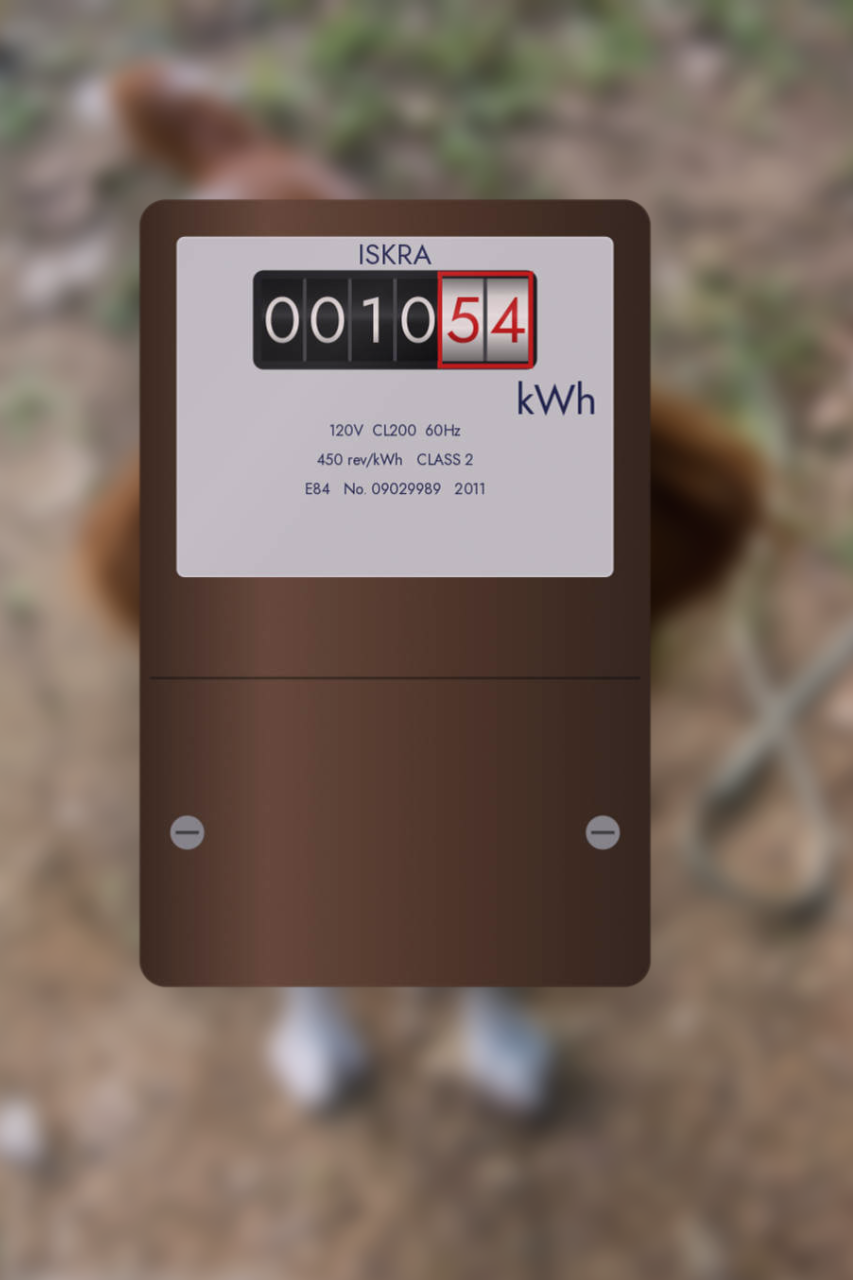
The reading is 10.54 kWh
